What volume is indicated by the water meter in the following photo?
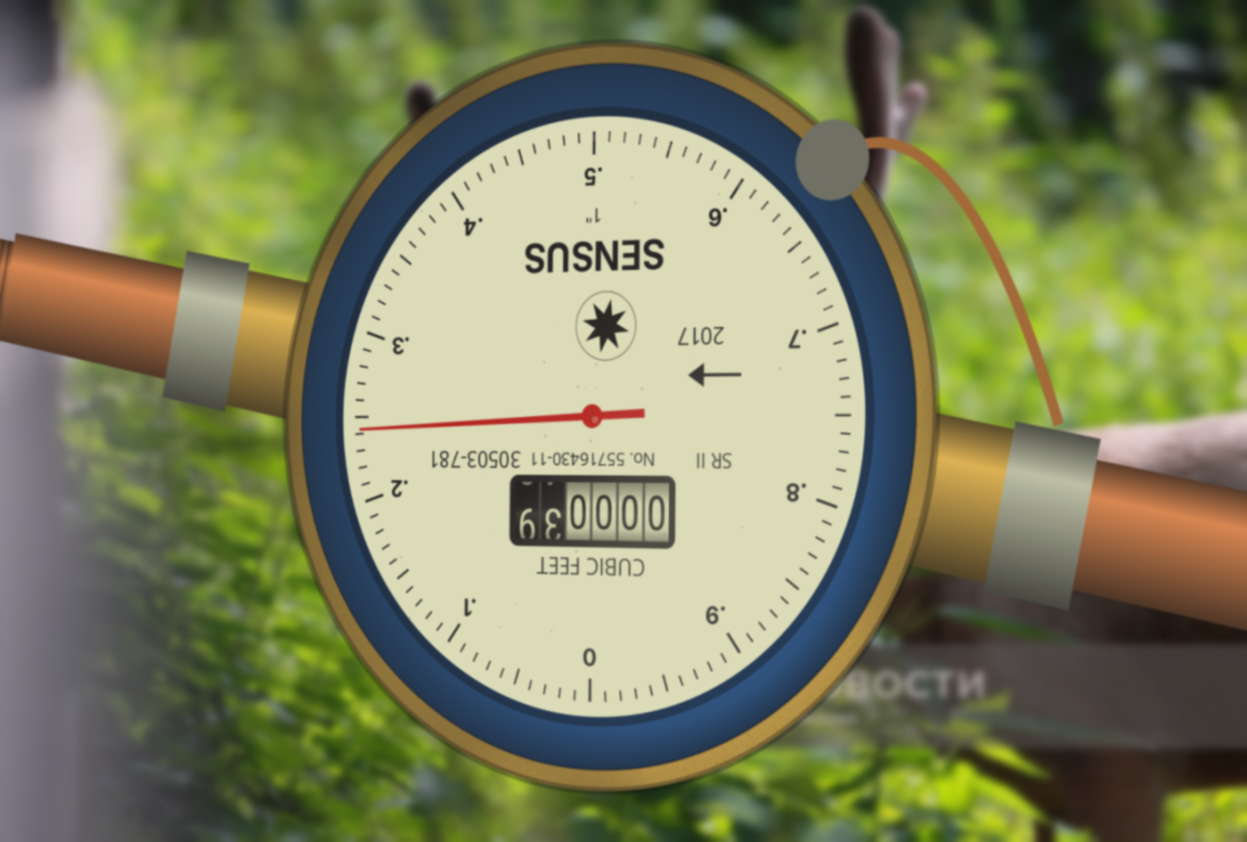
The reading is 39.24 ft³
